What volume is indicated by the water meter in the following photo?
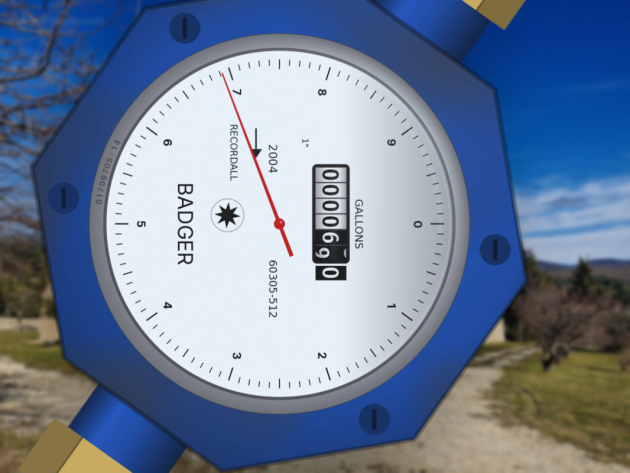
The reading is 686.9 gal
